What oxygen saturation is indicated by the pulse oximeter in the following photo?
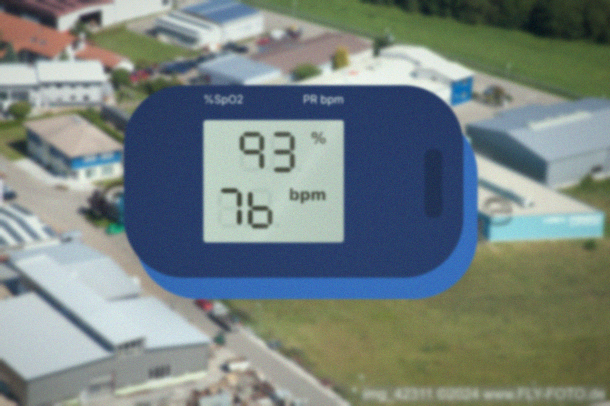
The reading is 93 %
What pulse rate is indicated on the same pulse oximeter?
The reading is 76 bpm
